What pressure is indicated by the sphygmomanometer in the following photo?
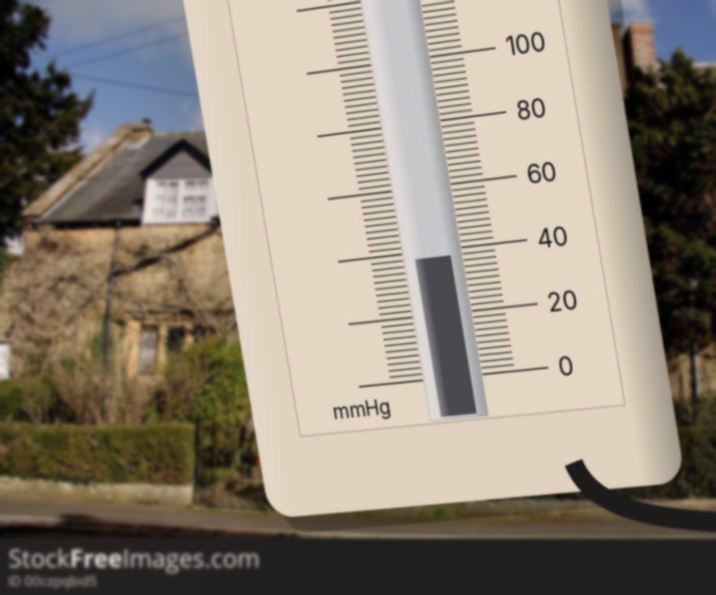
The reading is 38 mmHg
